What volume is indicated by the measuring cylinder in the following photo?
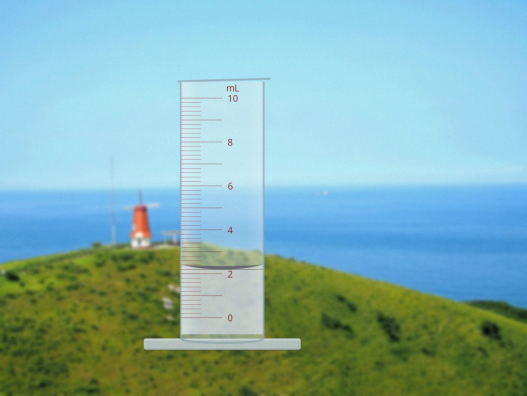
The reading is 2.2 mL
